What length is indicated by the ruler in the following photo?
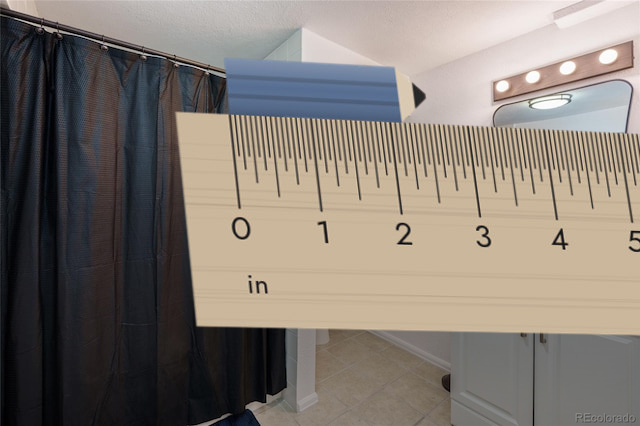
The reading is 2.5 in
